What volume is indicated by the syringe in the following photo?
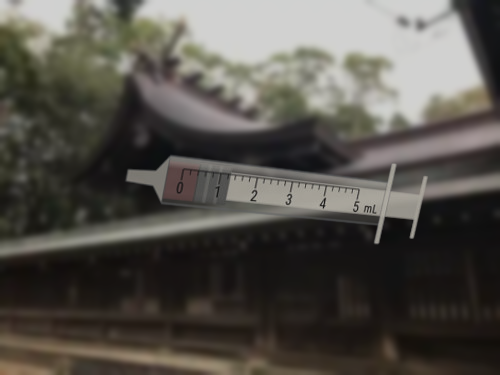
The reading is 0.4 mL
